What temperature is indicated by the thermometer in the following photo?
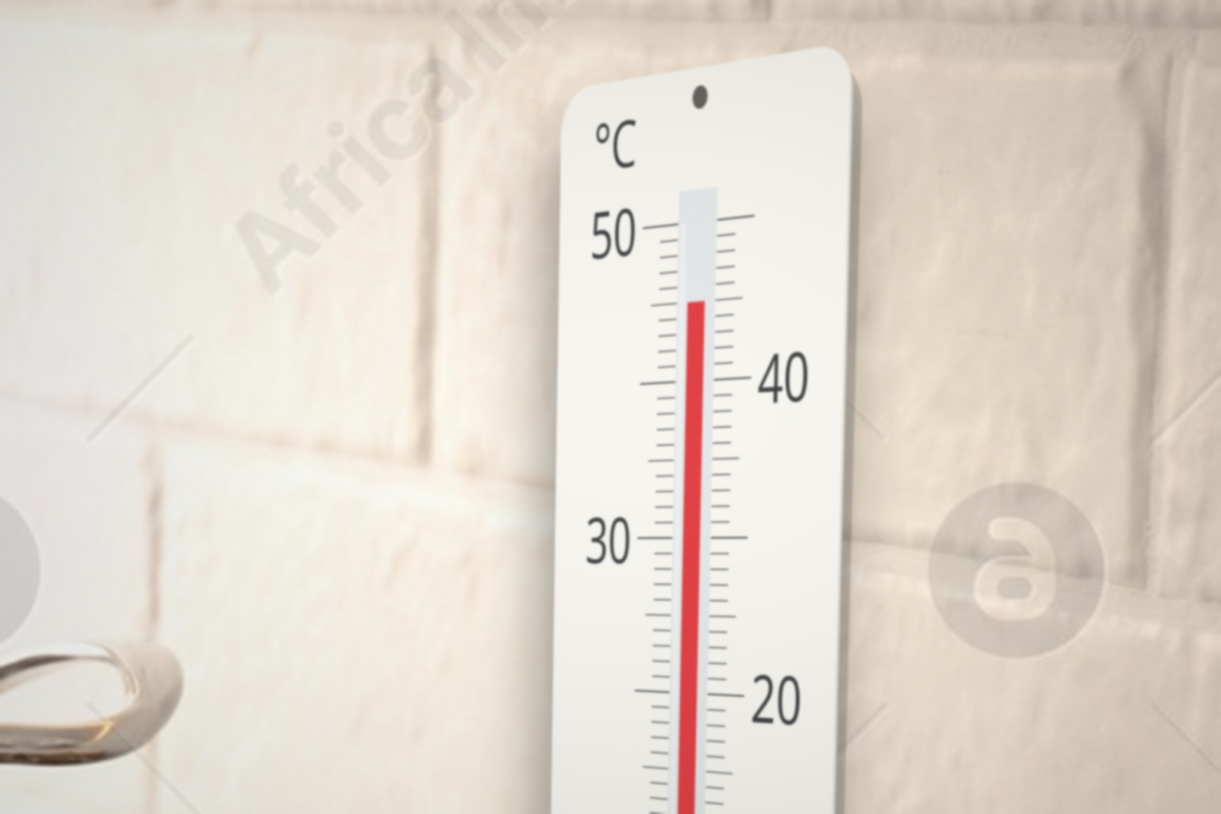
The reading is 45 °C
